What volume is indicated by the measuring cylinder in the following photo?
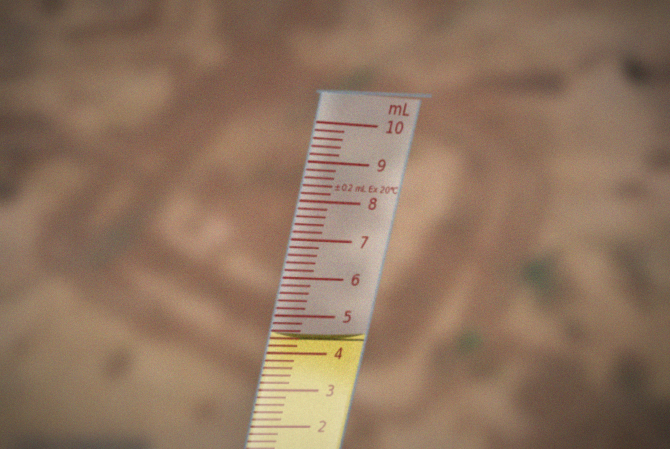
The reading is 4.4 mL
